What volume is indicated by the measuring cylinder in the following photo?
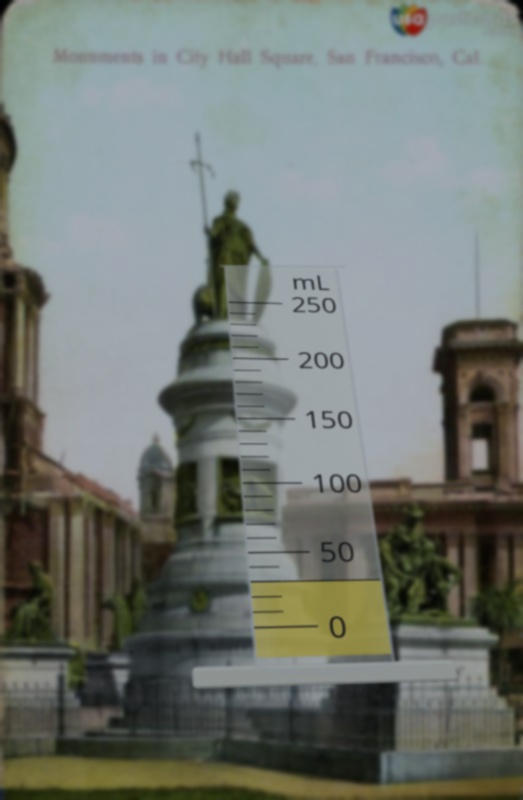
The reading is 30 mL
